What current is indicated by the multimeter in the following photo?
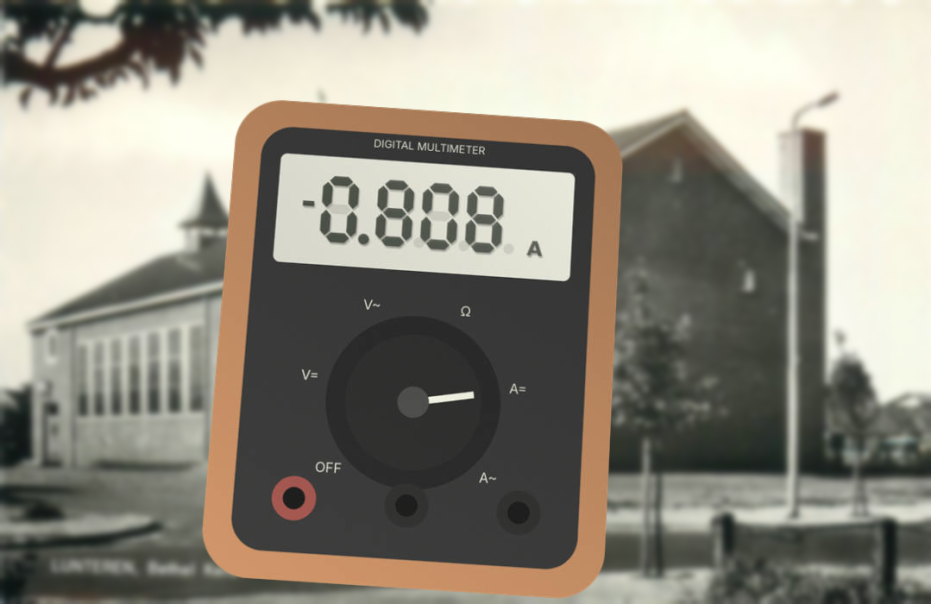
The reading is -0.808 A
